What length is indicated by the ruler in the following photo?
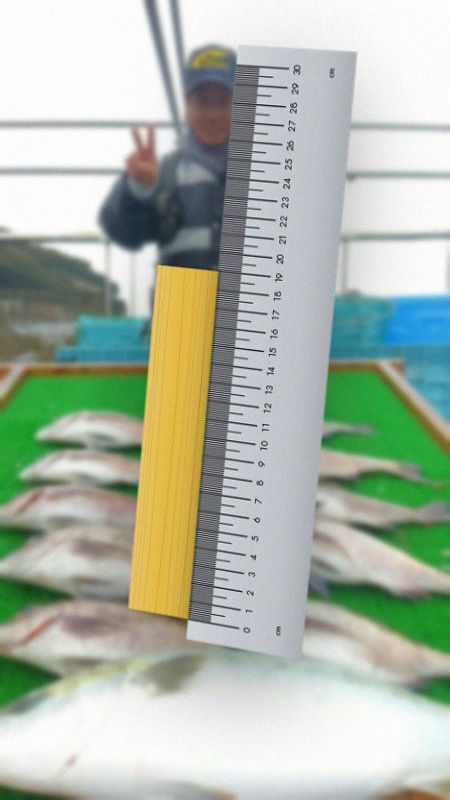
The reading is 19 cm
